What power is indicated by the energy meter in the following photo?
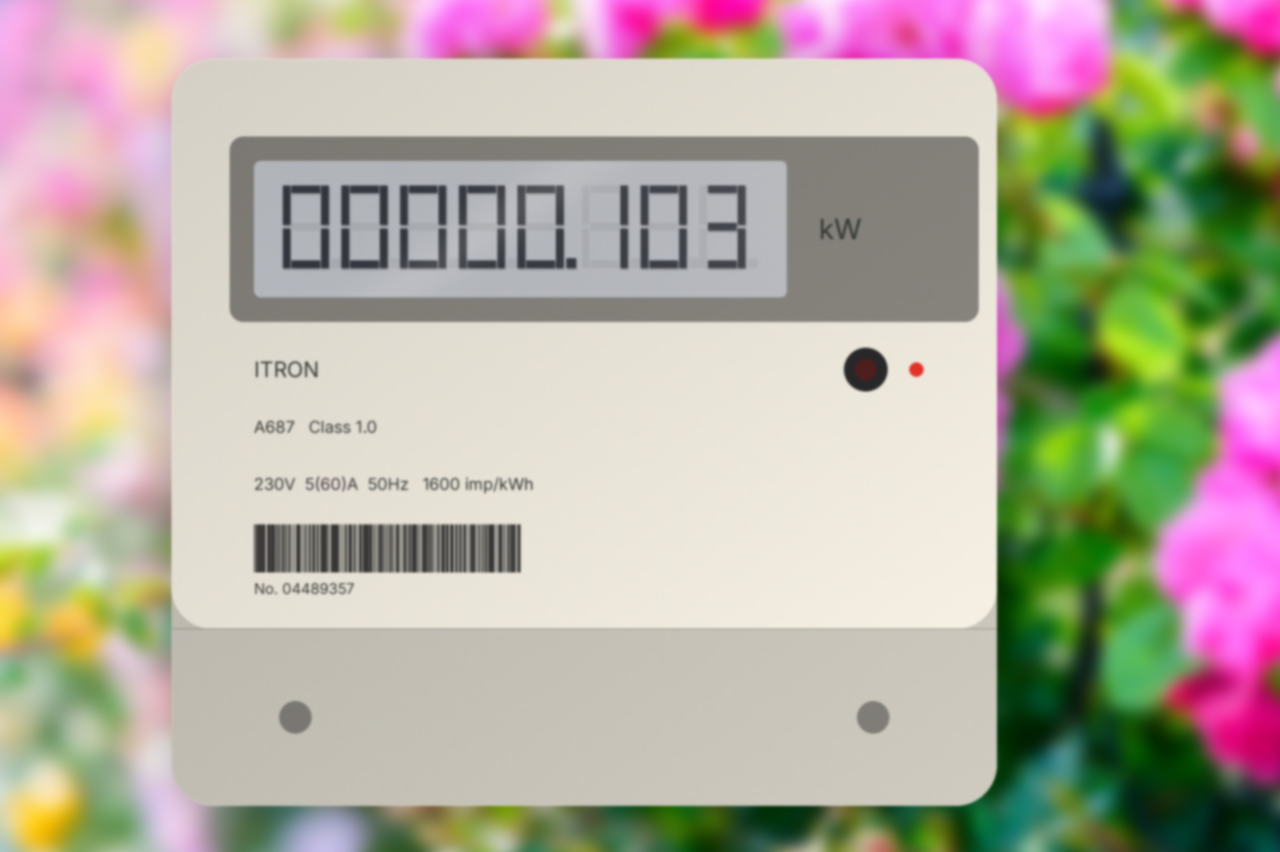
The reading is 0.103 kW
